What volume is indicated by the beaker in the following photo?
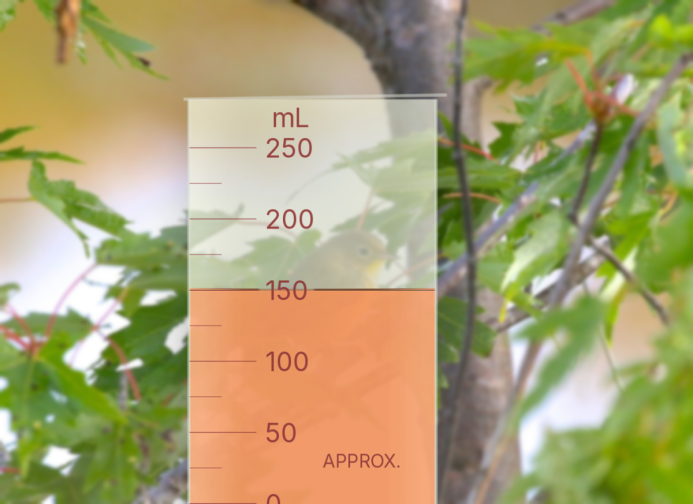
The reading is 150 mL
